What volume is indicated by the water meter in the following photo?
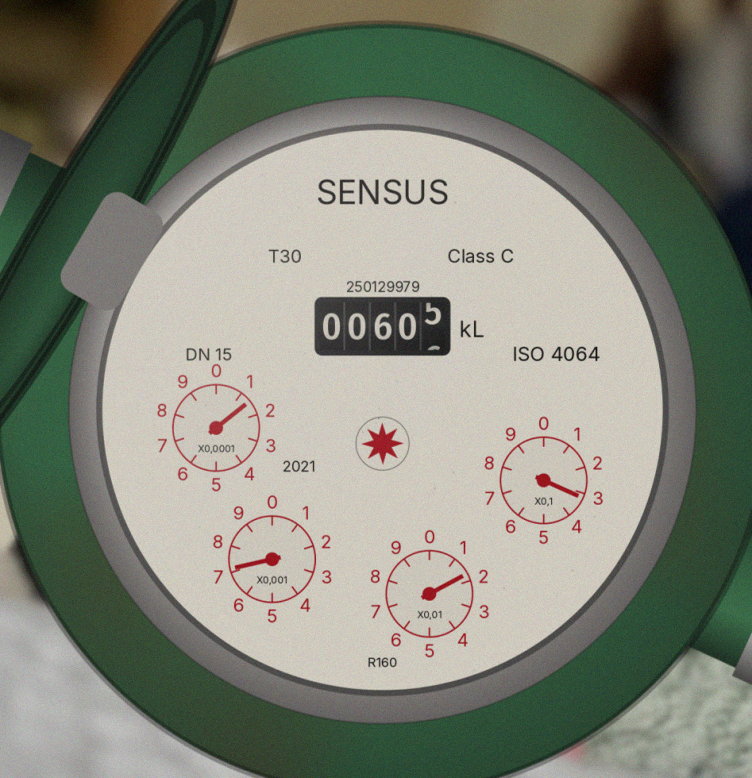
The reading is 605.3171 kL
